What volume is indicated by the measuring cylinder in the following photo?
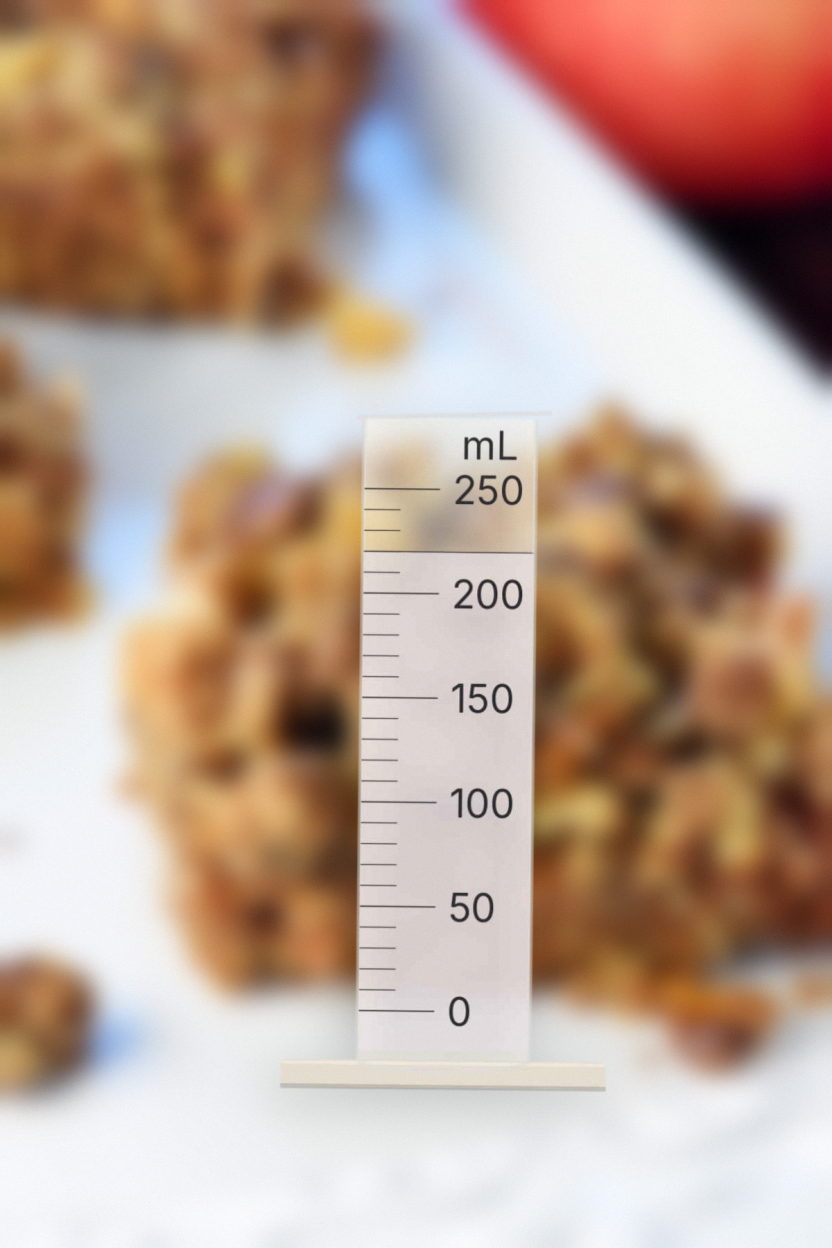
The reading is 220 mL
